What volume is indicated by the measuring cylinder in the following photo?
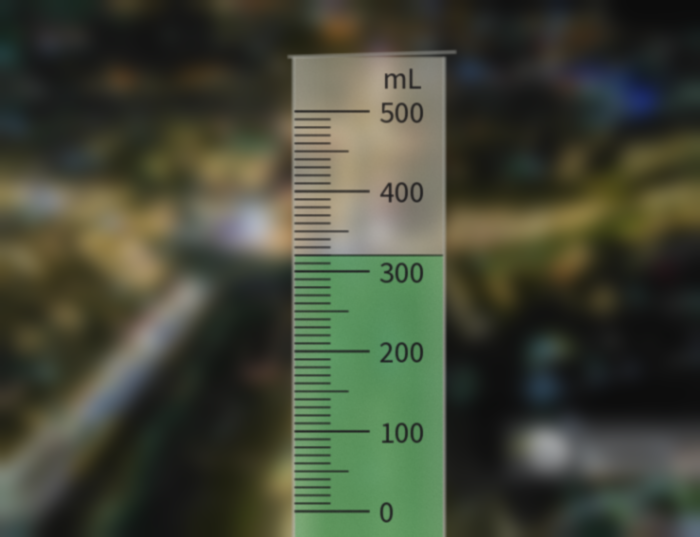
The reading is 320 mL
